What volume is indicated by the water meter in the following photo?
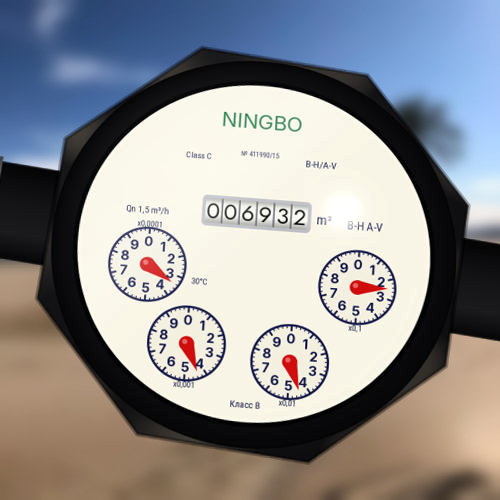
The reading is 6932.2443 m³
